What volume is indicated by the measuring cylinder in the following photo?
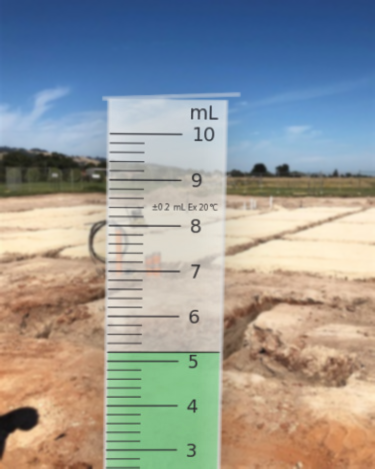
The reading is 5.2 mL
